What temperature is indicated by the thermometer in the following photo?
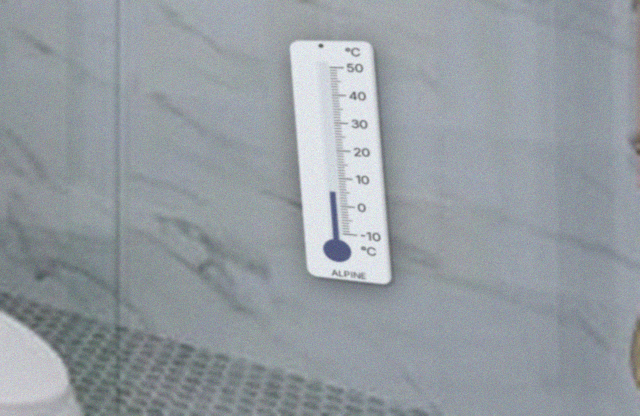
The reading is 5 °C
